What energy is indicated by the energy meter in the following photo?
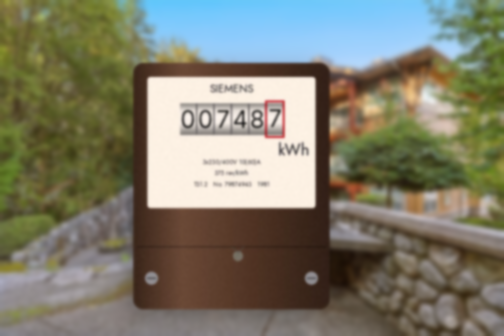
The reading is 748.7 kWh
